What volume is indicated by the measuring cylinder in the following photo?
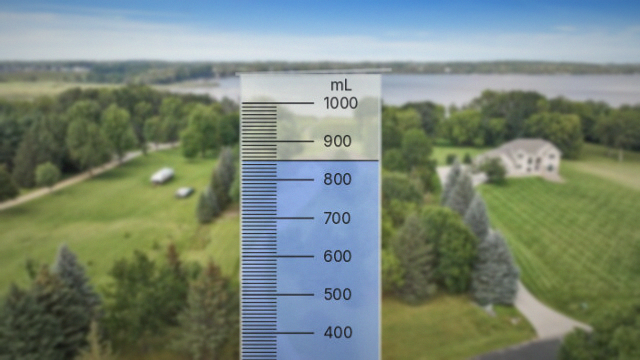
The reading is 850 mL
